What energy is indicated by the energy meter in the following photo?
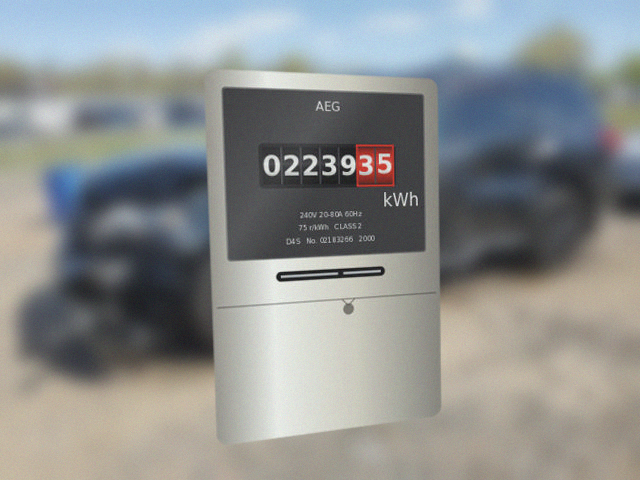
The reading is 2239.35 kWh
